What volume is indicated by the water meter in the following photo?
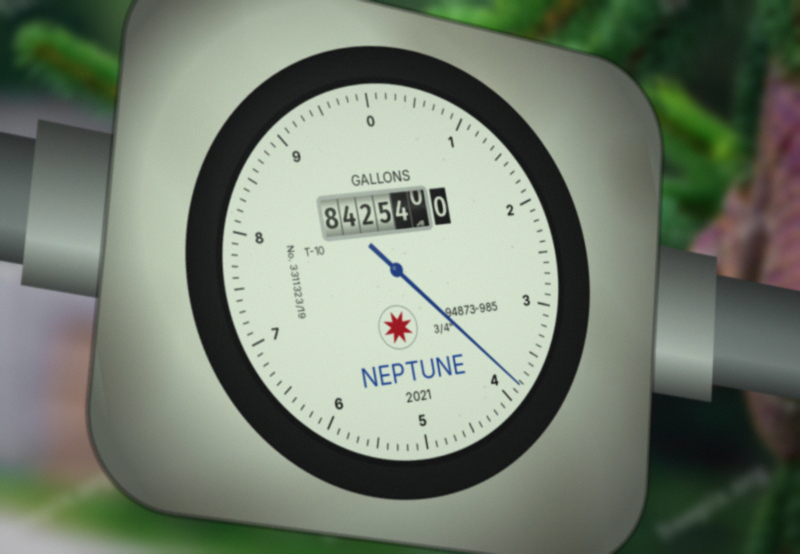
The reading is 8425403.8 gal
